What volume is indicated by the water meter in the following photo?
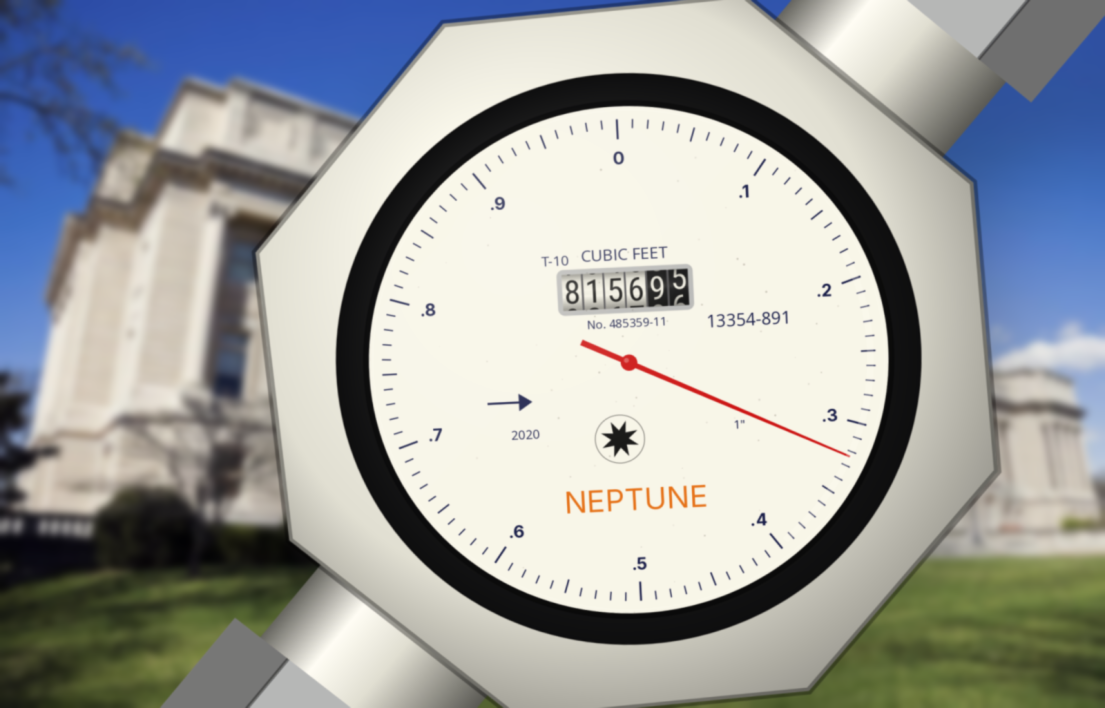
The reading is 815695.32 ft³
